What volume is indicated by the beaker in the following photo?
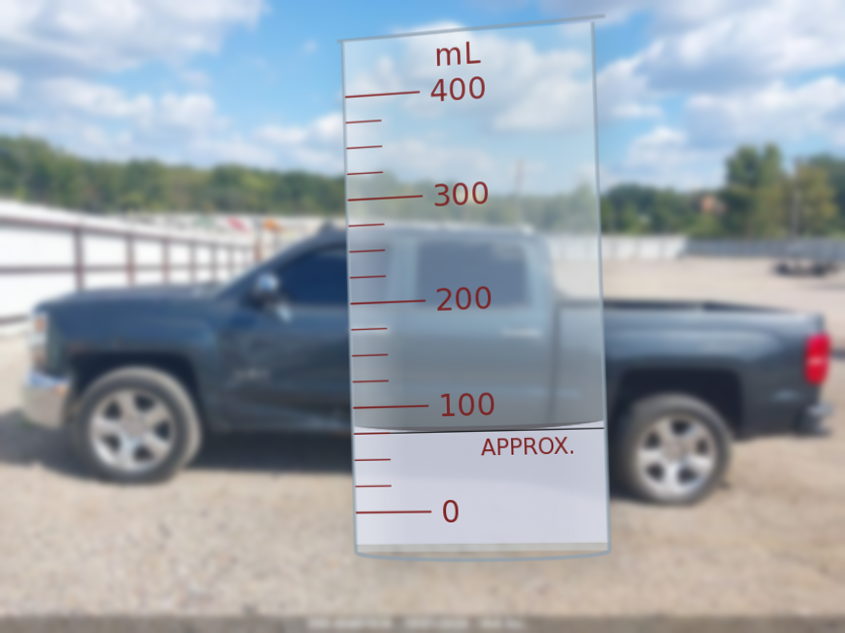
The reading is 75 mL
